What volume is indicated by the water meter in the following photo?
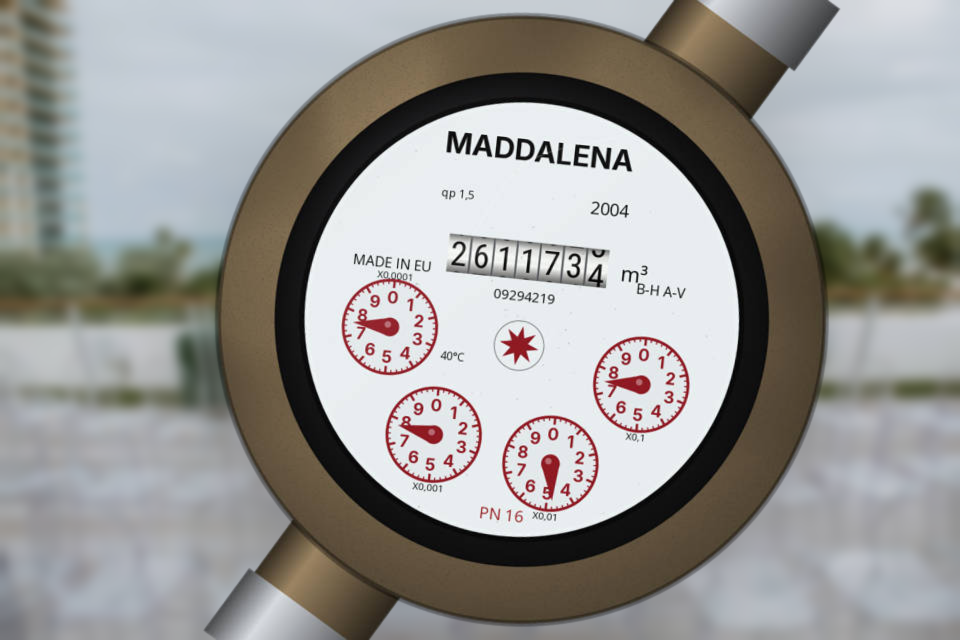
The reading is 2611733.7477 m³
